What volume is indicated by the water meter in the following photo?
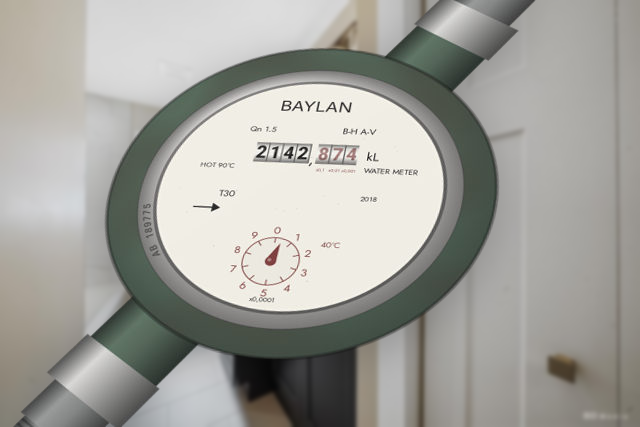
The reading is 2142.8740 kL
